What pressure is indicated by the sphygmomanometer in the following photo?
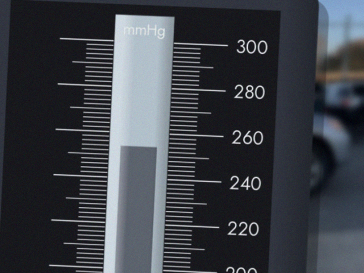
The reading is 254 mmHg
